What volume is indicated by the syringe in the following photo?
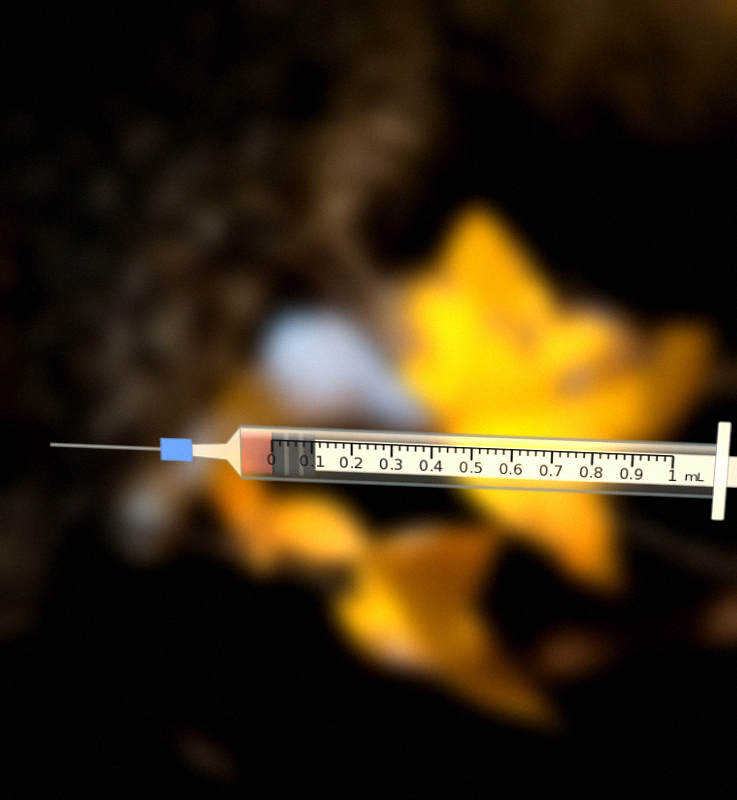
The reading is 0 mL
